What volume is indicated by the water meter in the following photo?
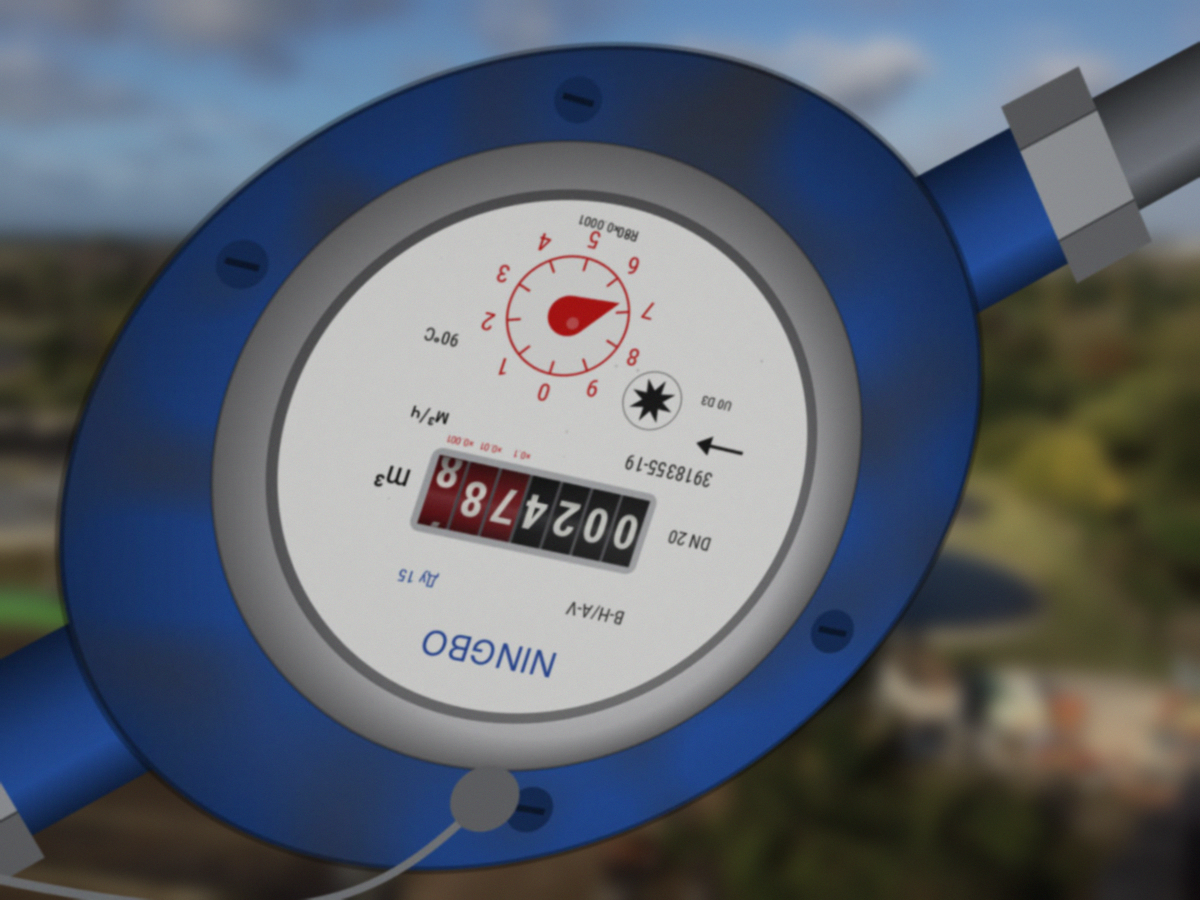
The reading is 24.7876 m³
